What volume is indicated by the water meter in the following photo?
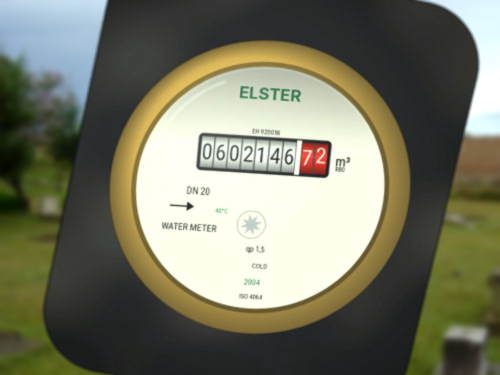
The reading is 602146.72 m³
